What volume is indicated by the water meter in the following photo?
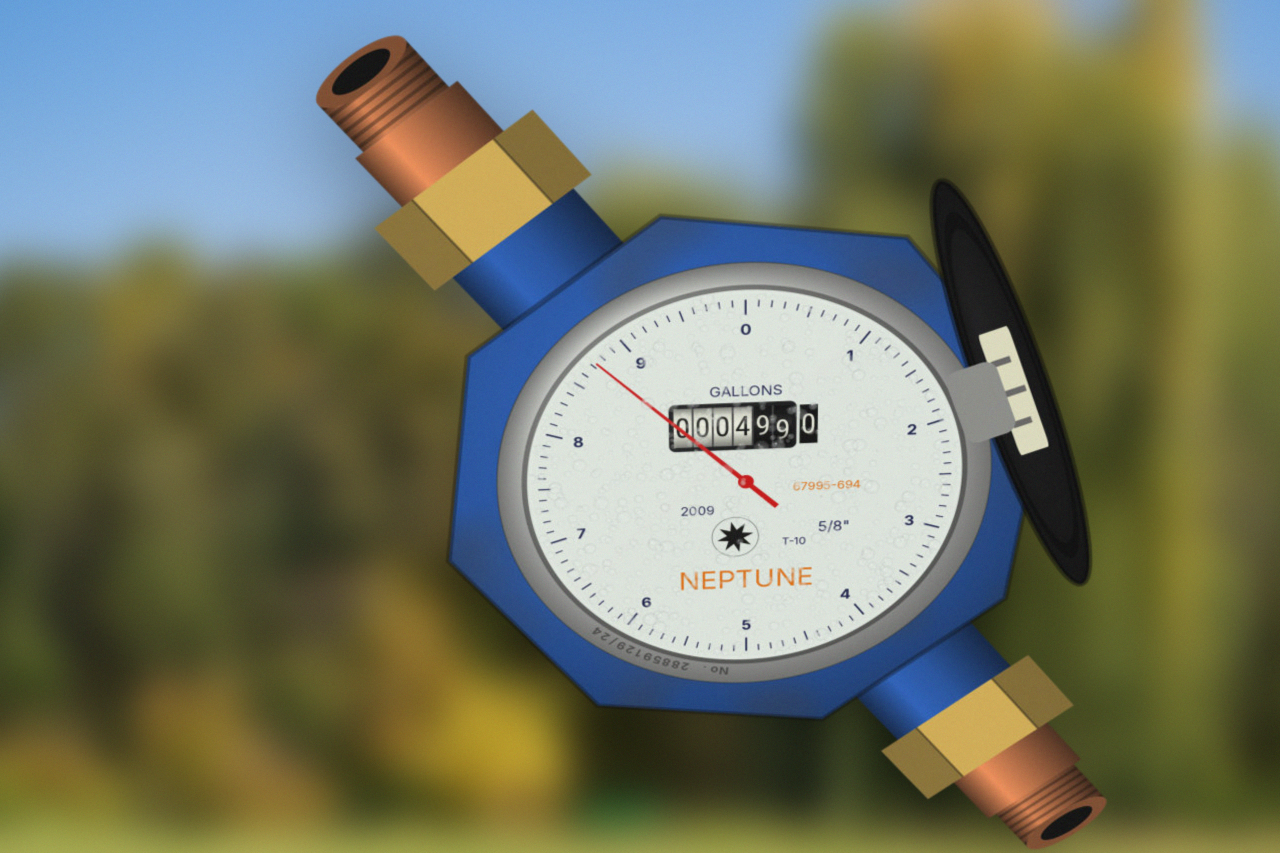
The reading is 4988.7 gal
